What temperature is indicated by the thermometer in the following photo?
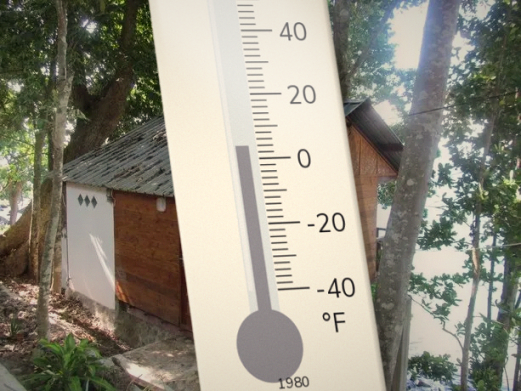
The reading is 4 °F
